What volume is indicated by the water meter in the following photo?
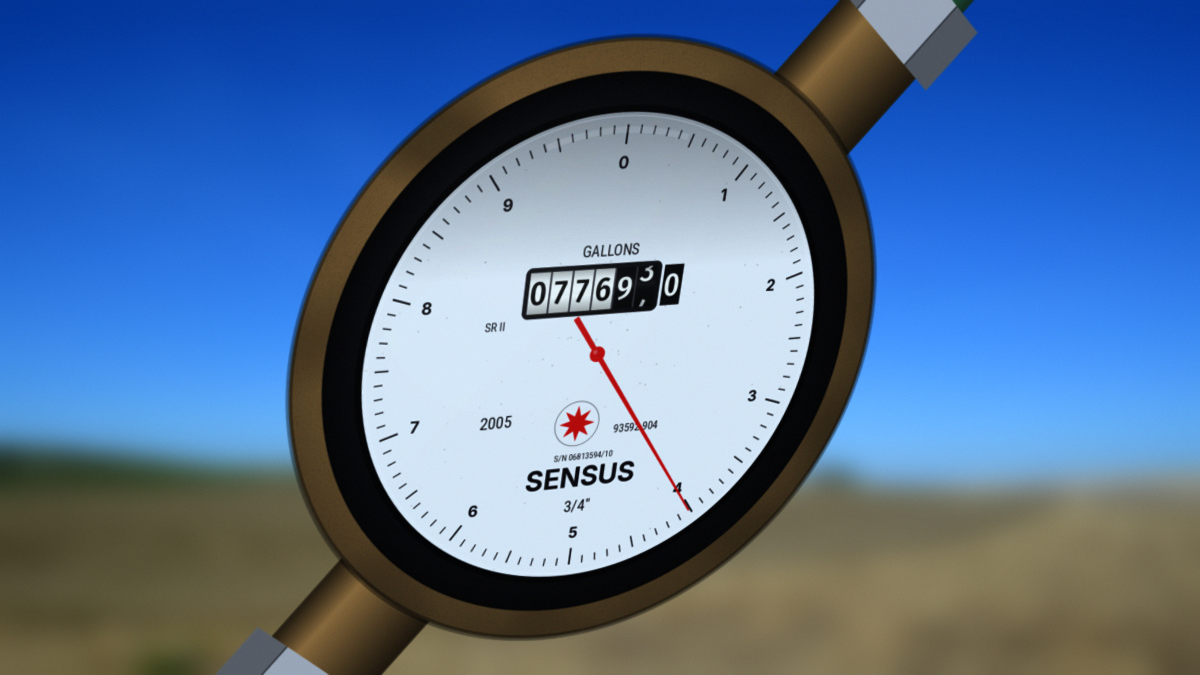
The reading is 776934.0 gal
